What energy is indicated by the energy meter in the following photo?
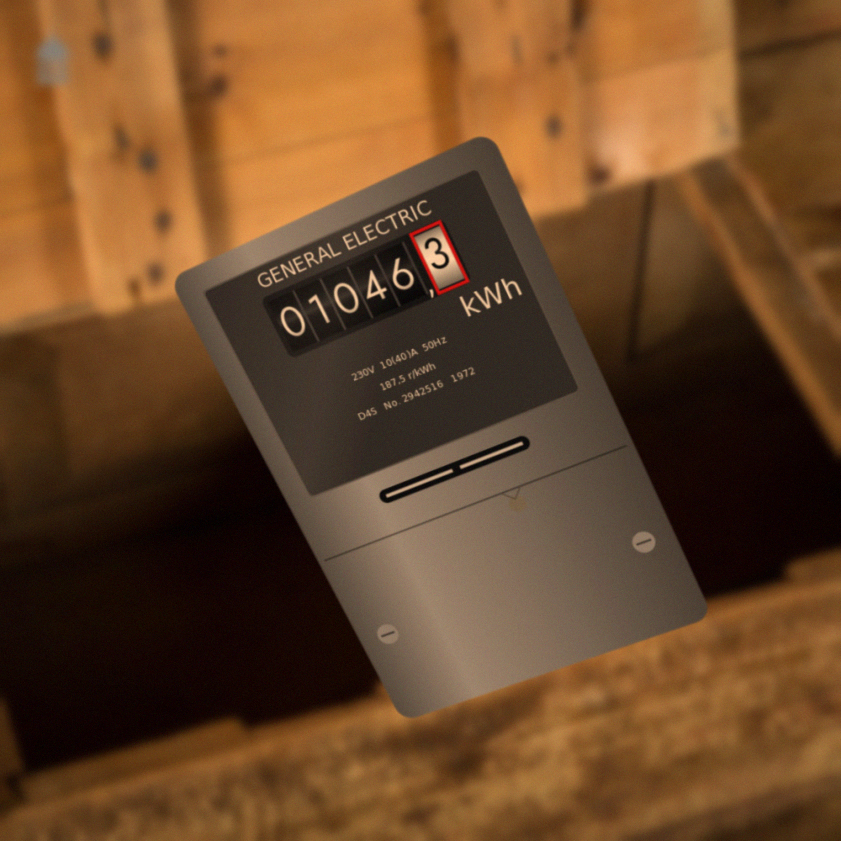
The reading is 1046.3 kWh
